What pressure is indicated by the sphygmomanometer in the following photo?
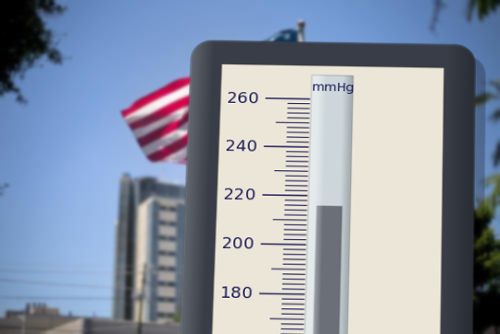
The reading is 216 mmHg
